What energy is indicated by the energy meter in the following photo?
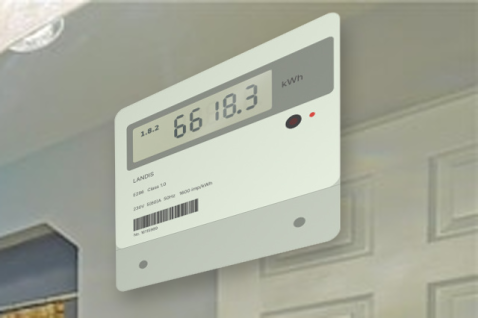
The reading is 6618.3 kWh
